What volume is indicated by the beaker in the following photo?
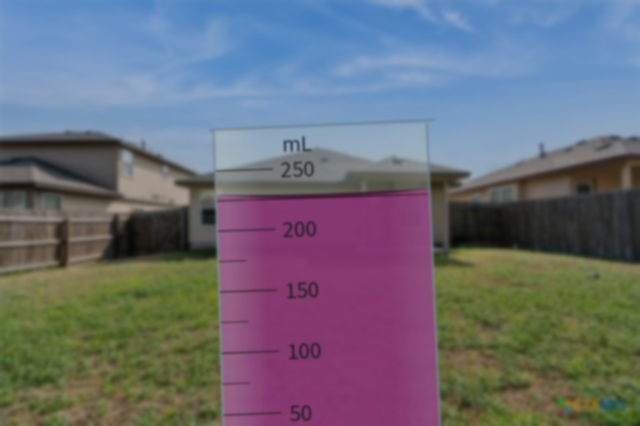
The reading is 225 mL
